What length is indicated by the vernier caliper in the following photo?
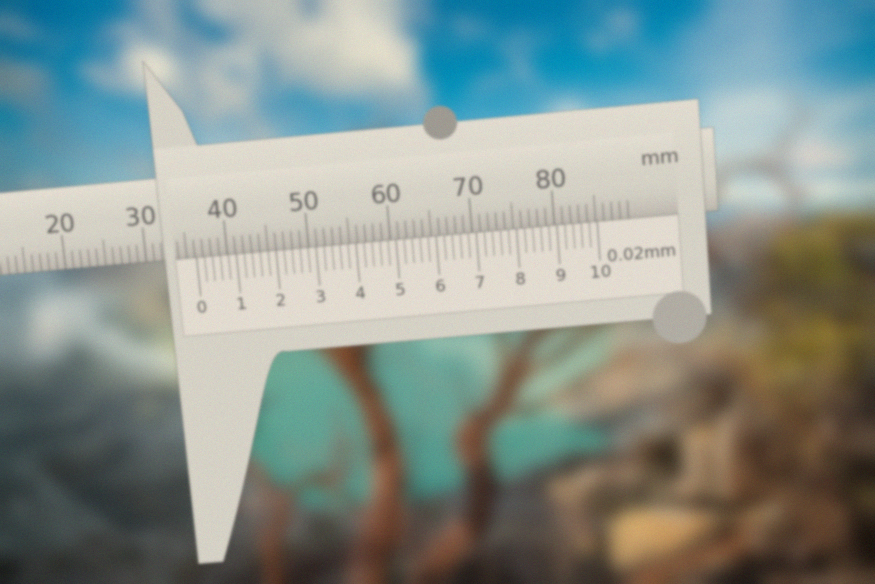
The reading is 36.2 mm
